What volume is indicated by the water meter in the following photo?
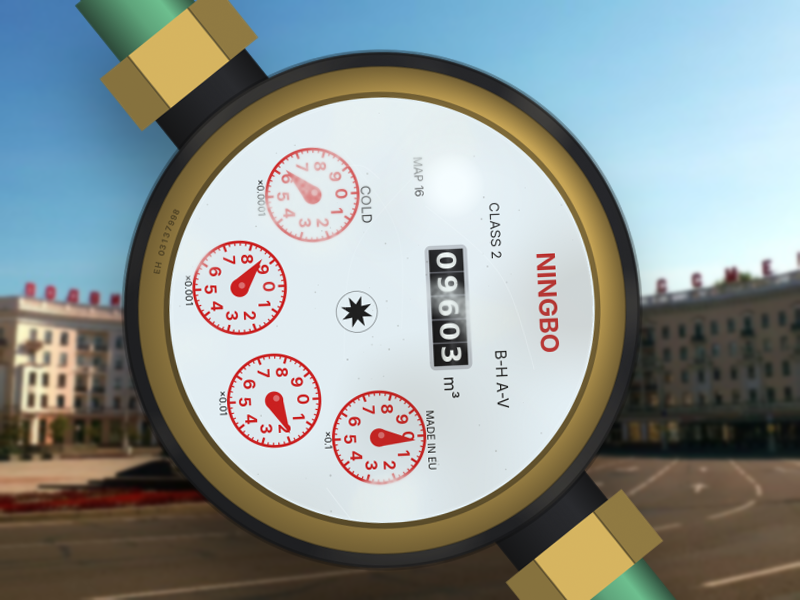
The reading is 9603.0186 m³
